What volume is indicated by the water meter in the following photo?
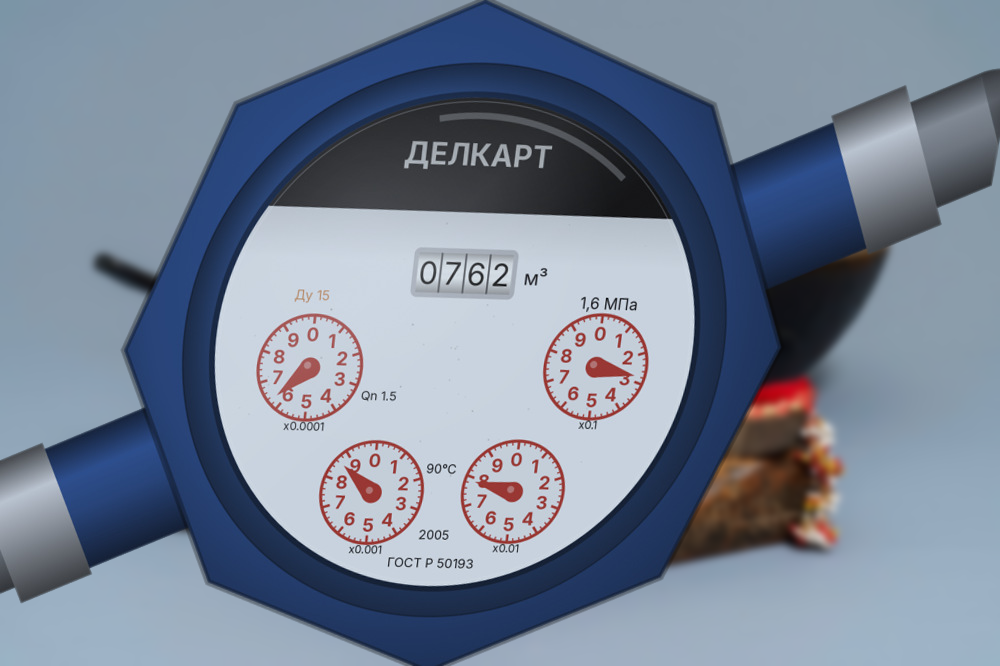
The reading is 762.2786 m³
